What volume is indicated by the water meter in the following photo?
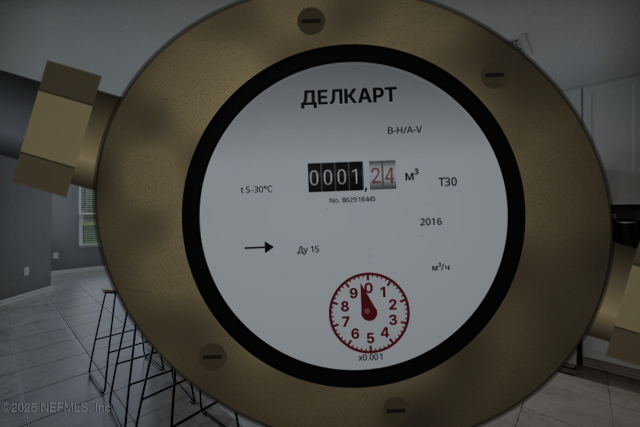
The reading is 1.239 m³
